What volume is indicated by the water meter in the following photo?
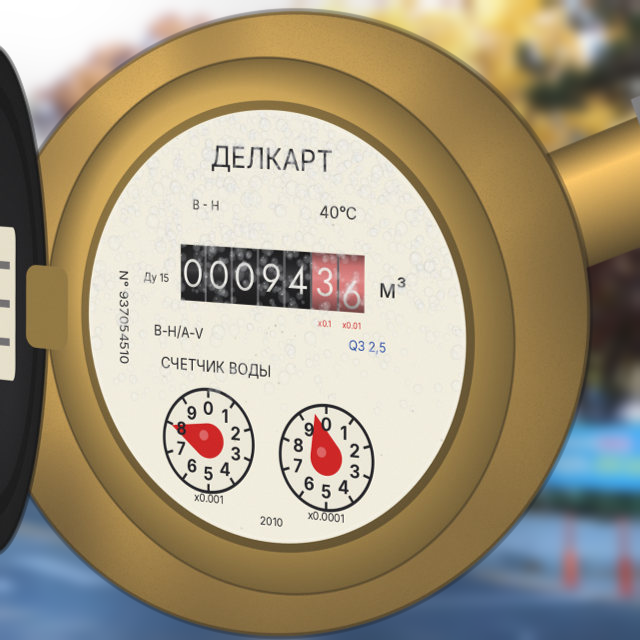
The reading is 94.3579 m³
